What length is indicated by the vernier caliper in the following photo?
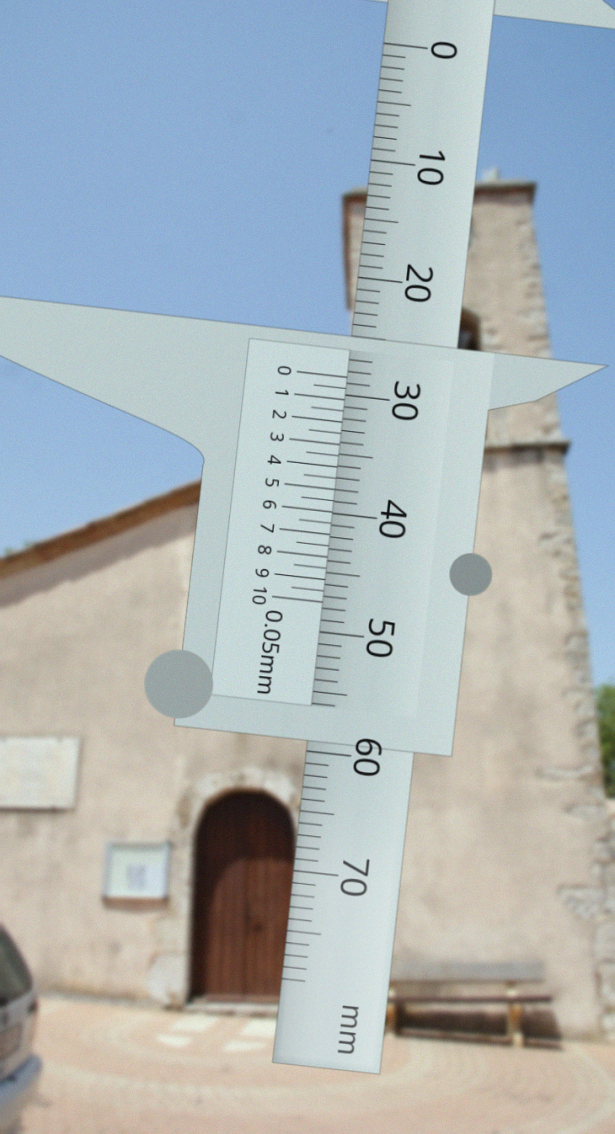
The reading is 28.5 mm
